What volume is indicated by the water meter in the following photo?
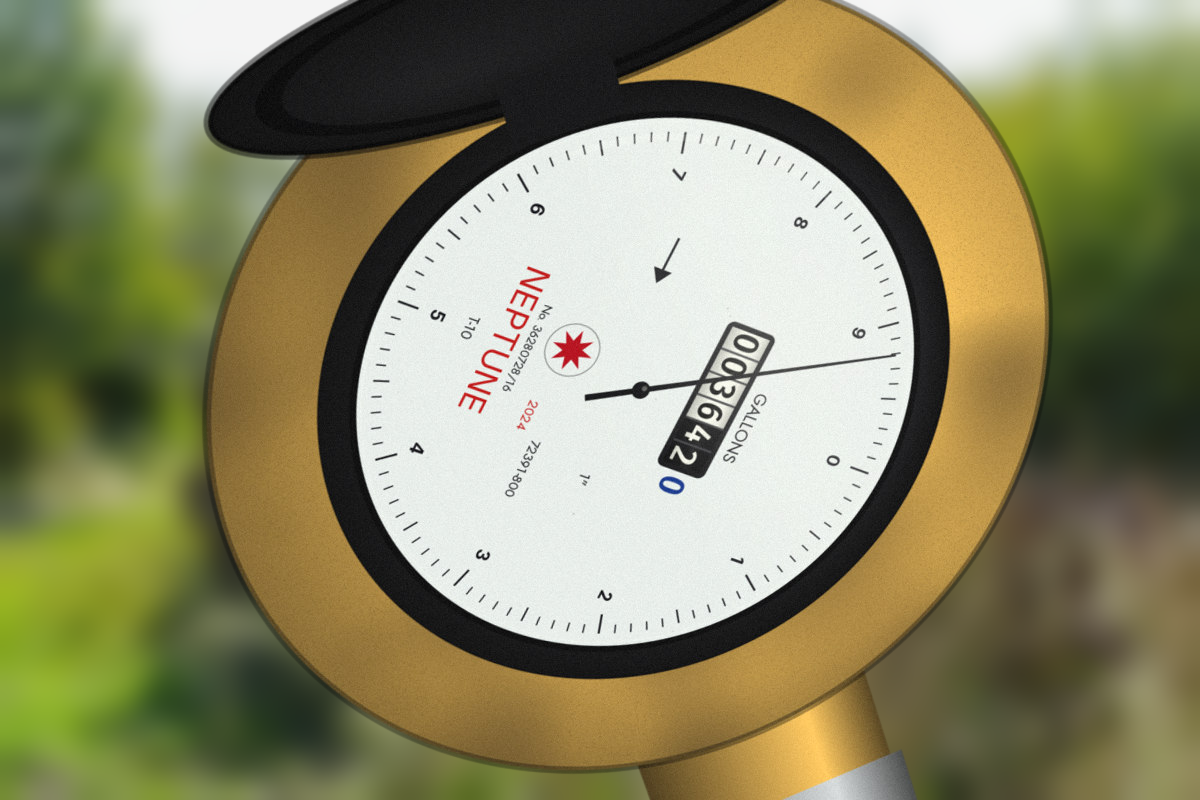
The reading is 36419.2 gal
